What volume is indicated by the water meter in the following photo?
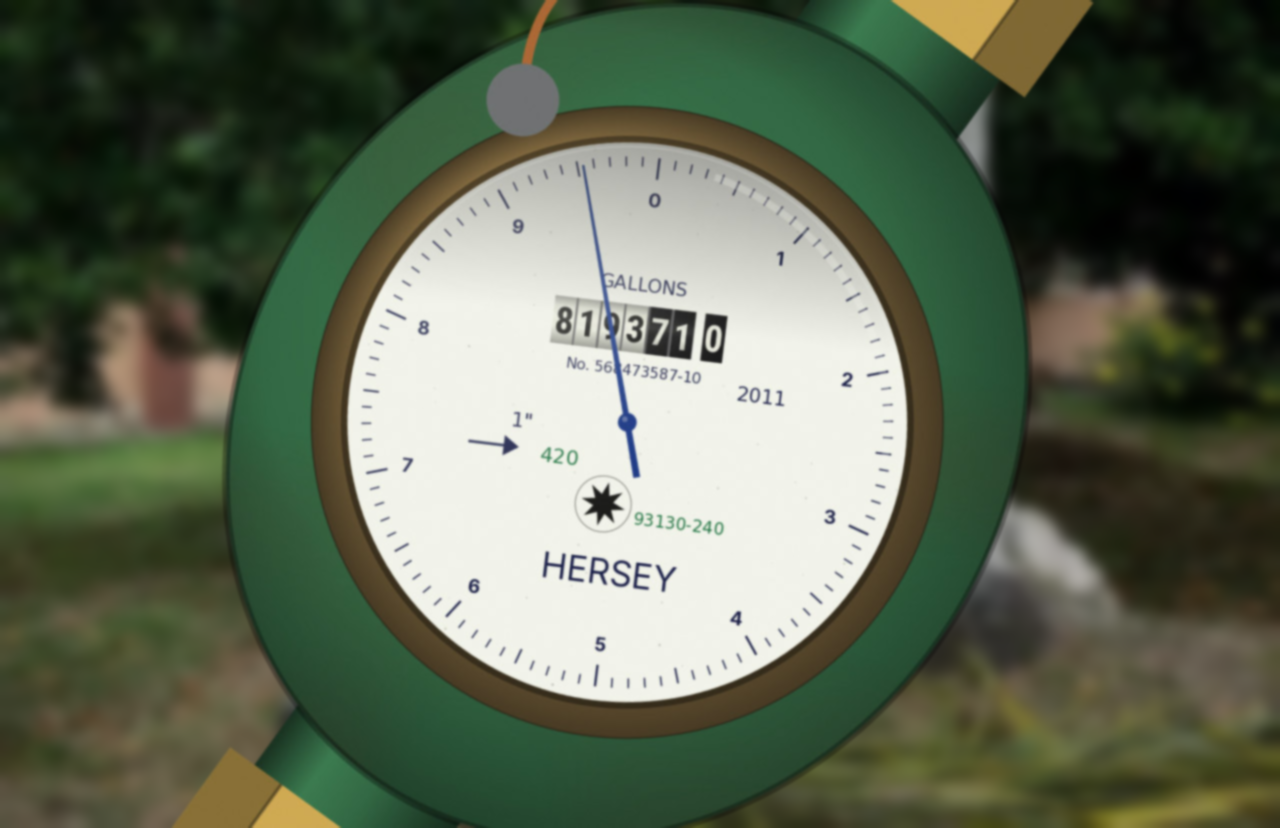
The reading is 8193709.5 gal
